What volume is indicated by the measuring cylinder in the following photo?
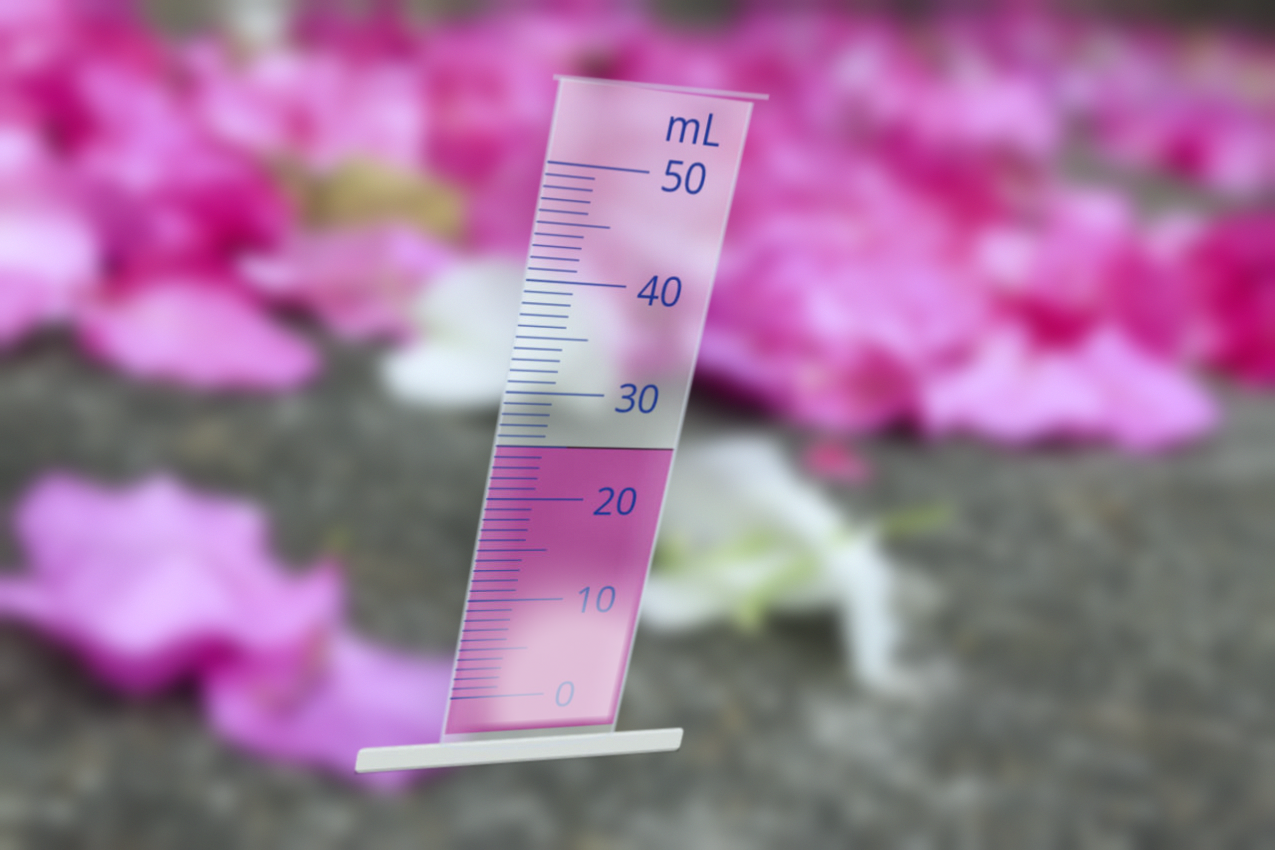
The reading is 25 mL
